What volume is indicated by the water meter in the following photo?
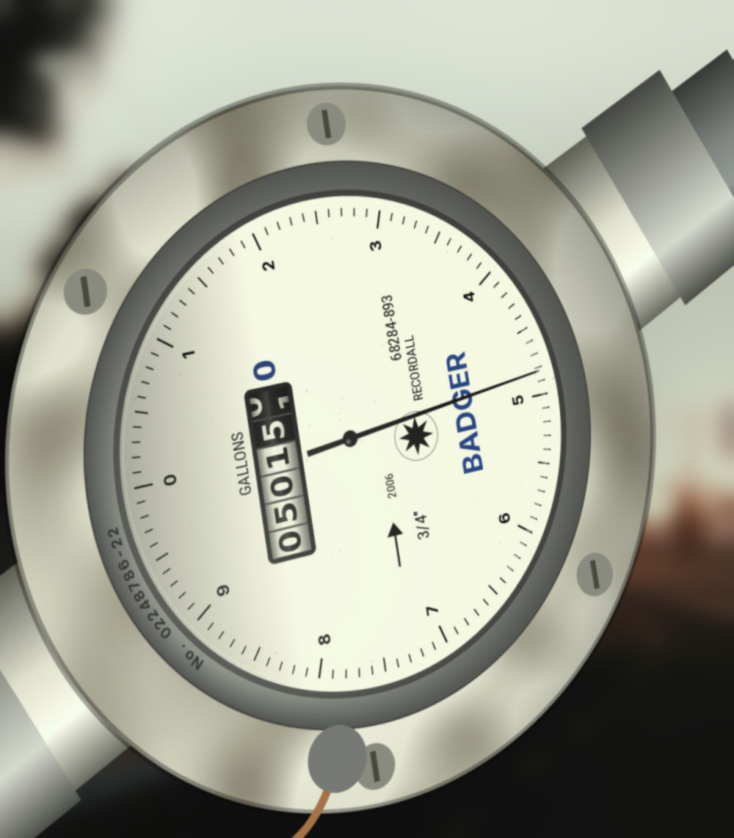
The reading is 501504.8 gal
